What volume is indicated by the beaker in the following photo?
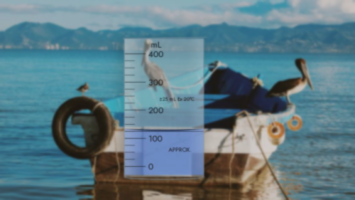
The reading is 125 mL
